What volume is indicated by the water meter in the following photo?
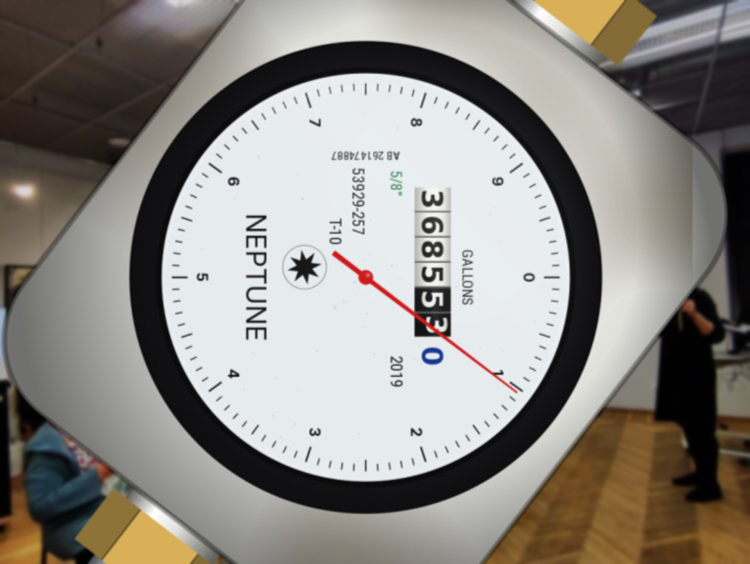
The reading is 3685531.0 gal
